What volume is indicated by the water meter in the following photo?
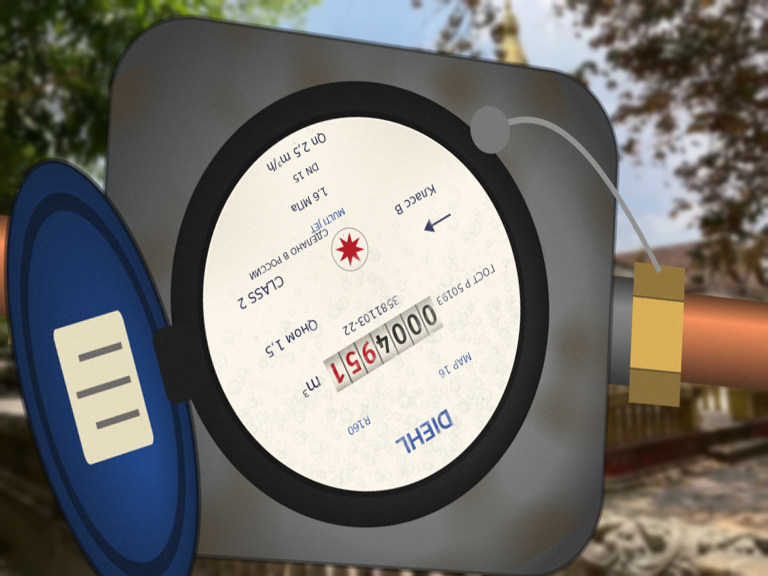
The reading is 4.951 m³
